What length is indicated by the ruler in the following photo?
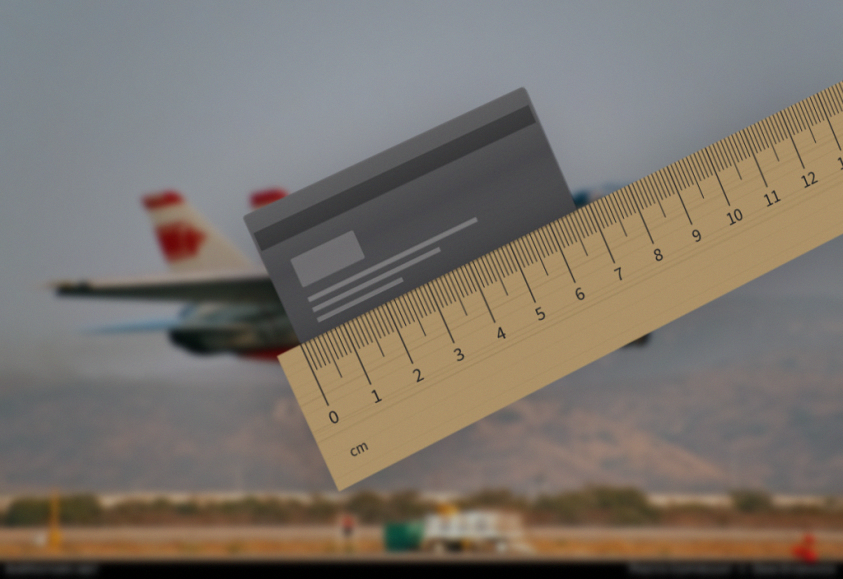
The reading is 6.7 cm
